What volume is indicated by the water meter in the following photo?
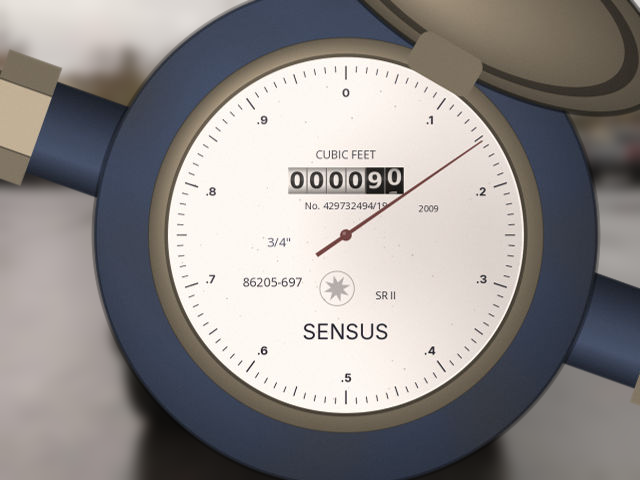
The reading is 90.15 ft³
